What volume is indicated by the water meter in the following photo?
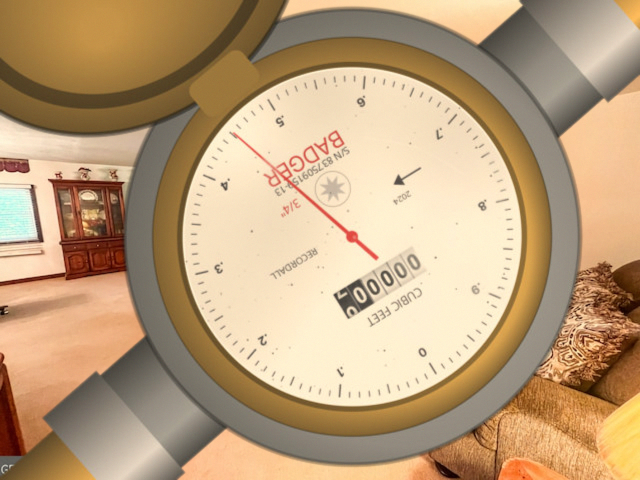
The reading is 6.45 ft³
